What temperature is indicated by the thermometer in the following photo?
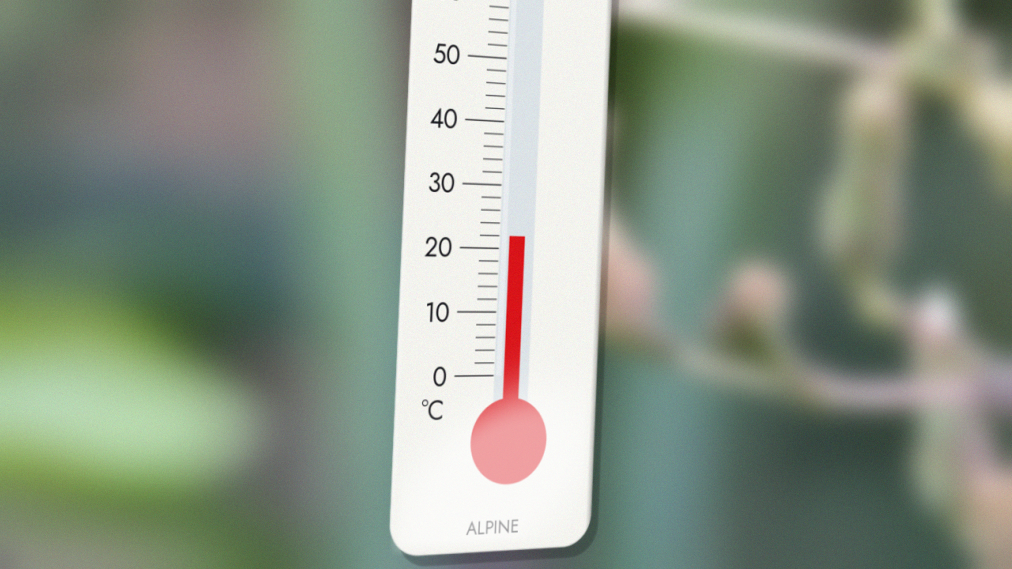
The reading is 22 °C
